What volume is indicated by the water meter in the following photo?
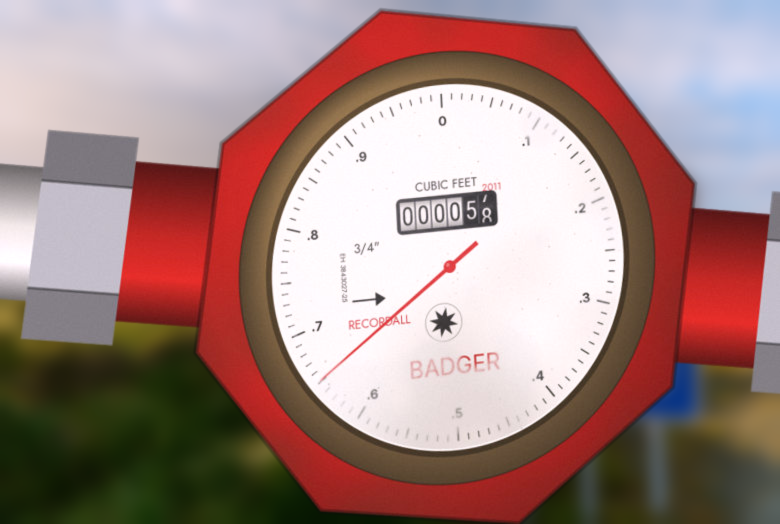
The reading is 57.65 ft³
